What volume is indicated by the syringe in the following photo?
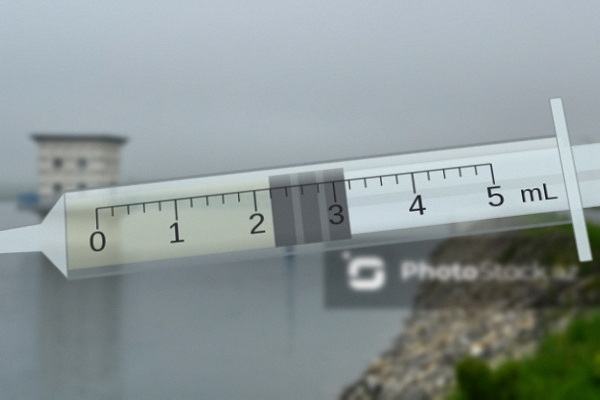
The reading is 2.2 mL
